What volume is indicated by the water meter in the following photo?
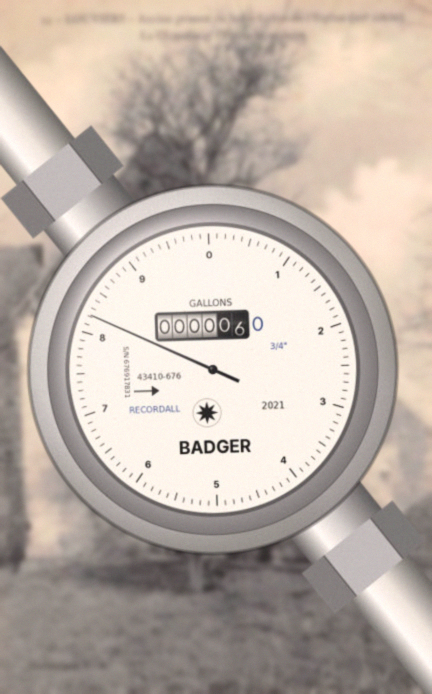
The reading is 58.2 gal
